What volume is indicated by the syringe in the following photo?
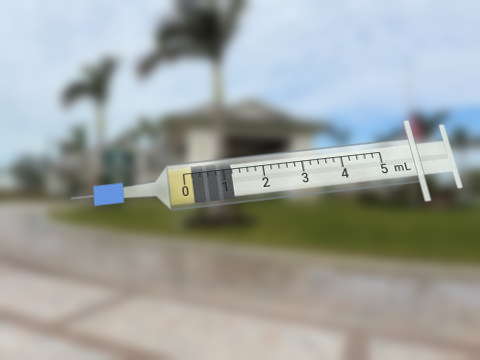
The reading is 0.2 mL
